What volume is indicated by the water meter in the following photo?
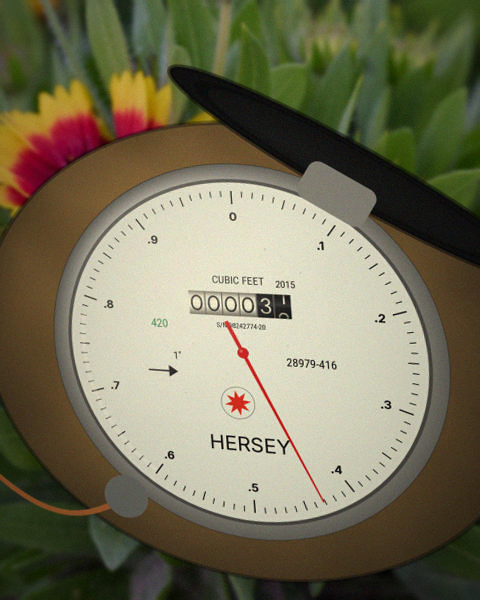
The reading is 31.43 ft³
